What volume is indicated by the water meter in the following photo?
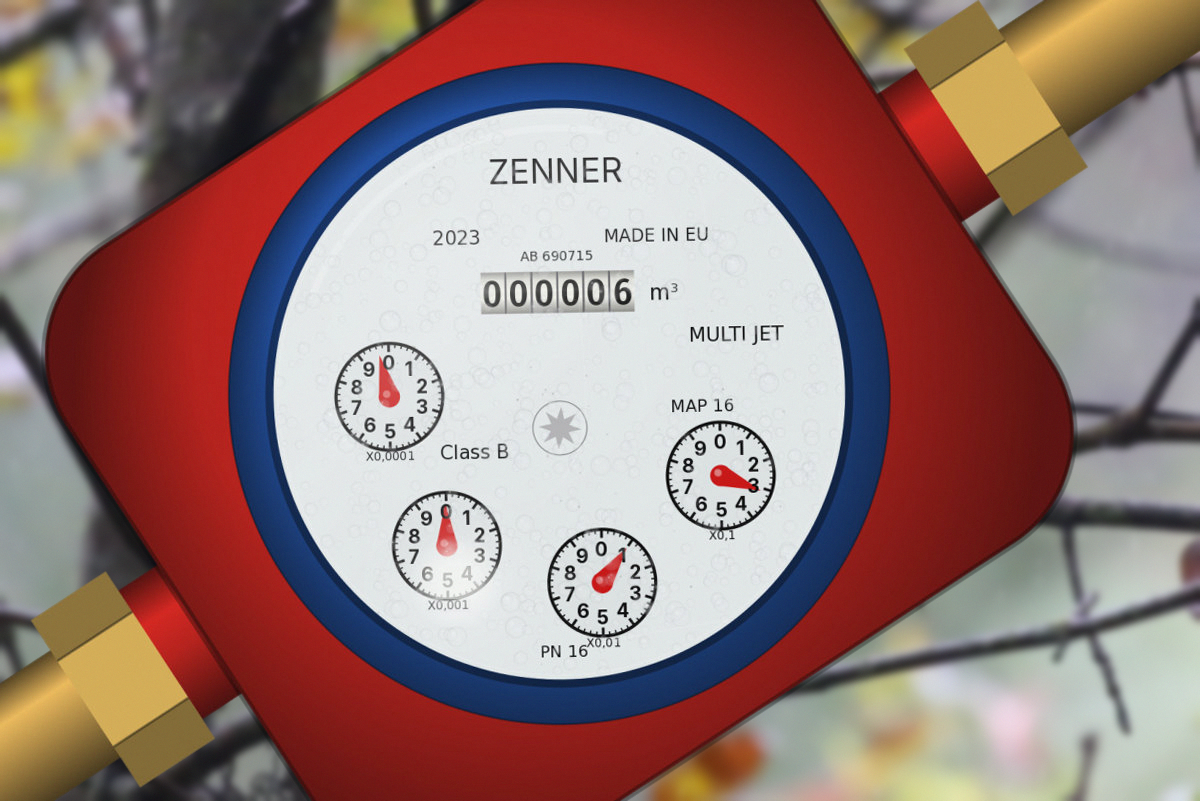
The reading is 6.3099 m³
